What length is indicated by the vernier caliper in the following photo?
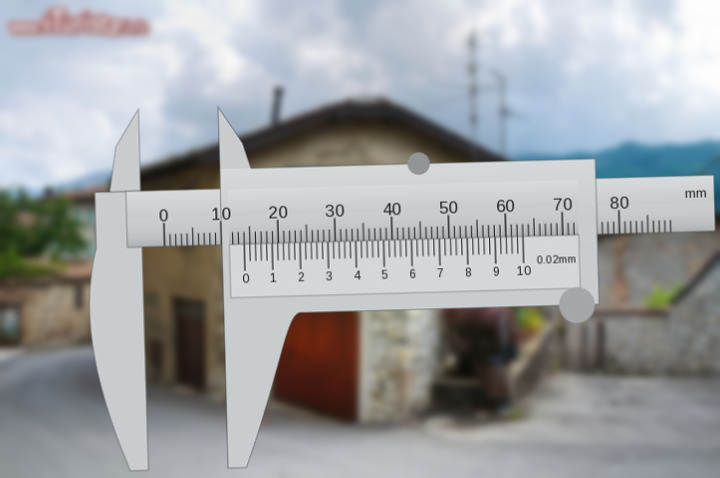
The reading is 14.0 mm
